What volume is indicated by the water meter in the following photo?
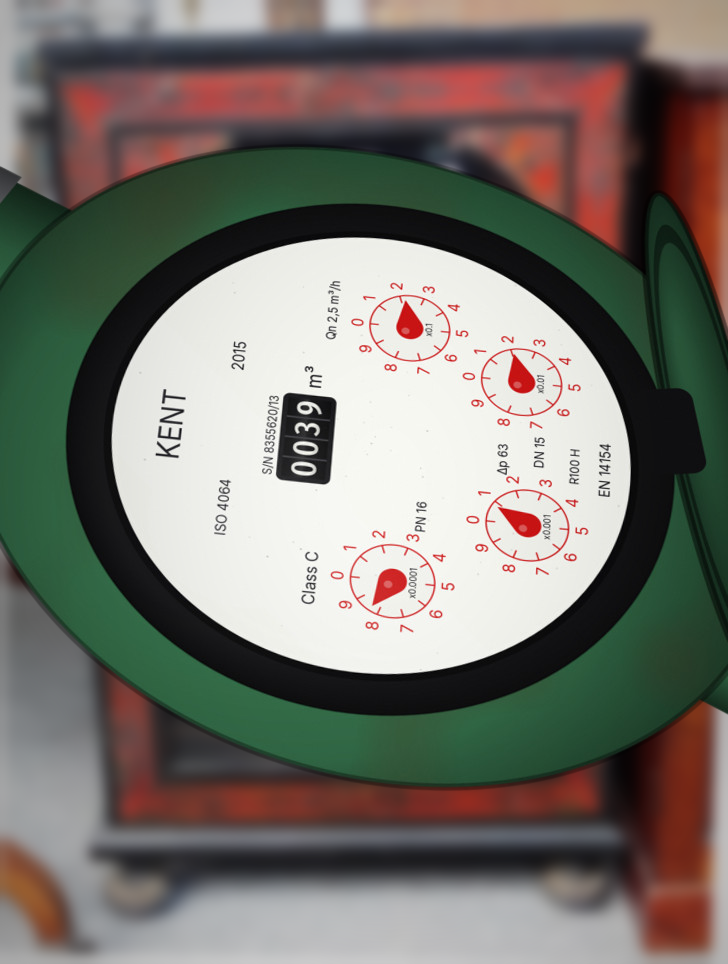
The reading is 39.2208 m³
